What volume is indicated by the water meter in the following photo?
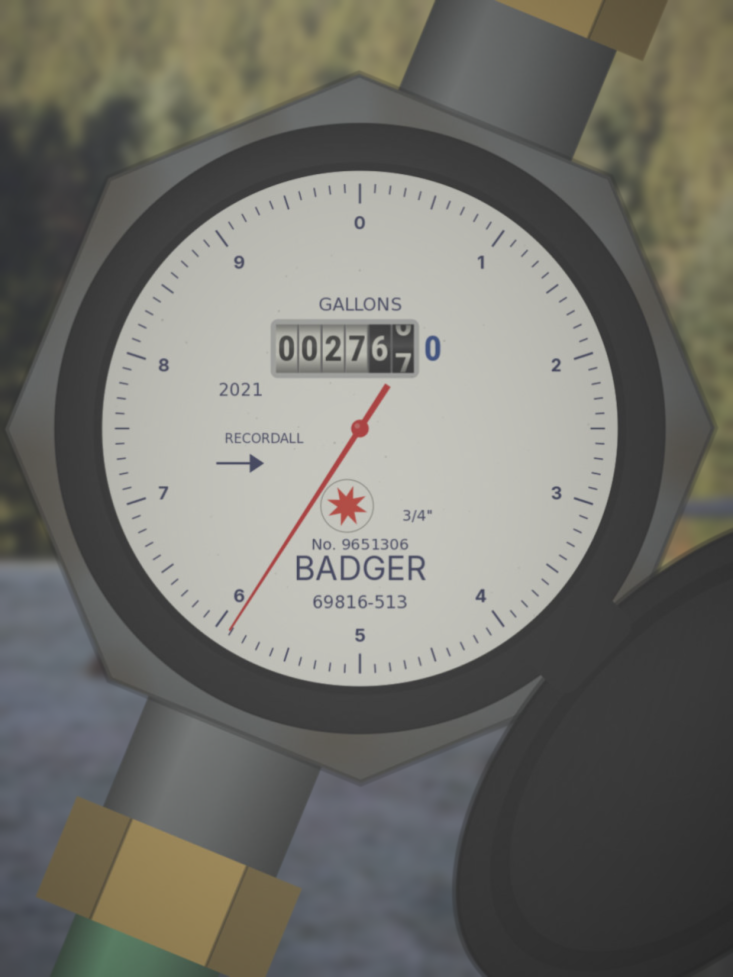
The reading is 27665.9 gal
